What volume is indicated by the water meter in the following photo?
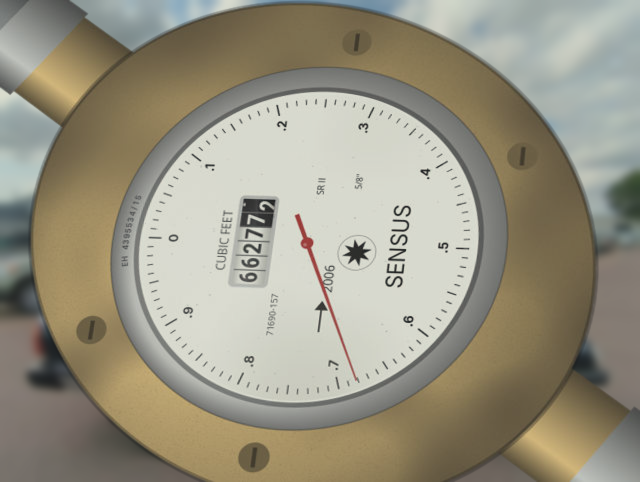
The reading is 662771.68 ft³
